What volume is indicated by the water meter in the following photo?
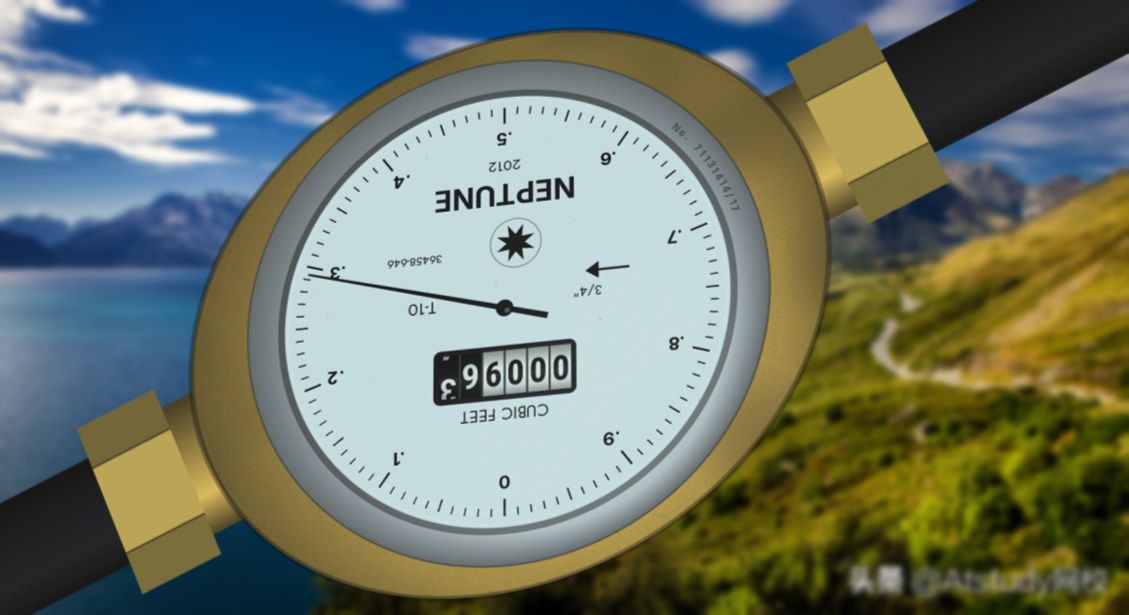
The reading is 963.29 ft³
